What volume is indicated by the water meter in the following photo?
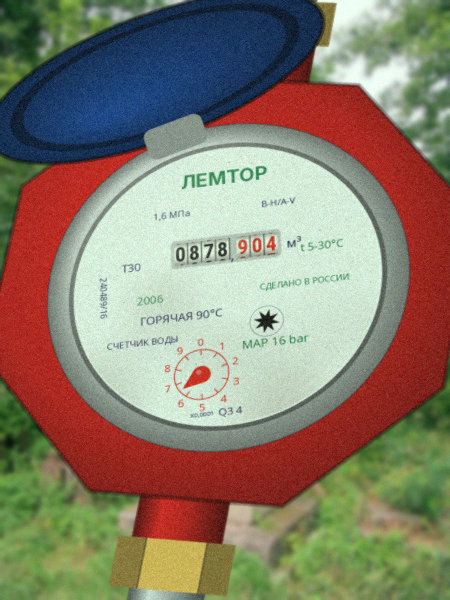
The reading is 878.9046 m³
